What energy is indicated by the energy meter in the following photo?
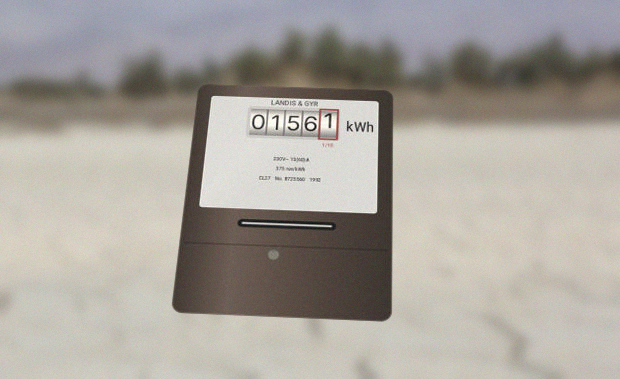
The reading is 156.1 kWh
